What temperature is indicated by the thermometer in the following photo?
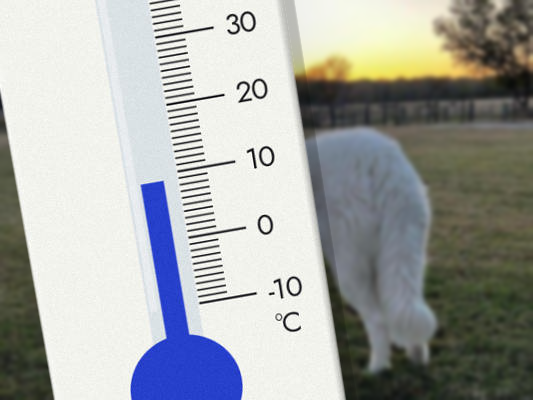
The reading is 9 °C
